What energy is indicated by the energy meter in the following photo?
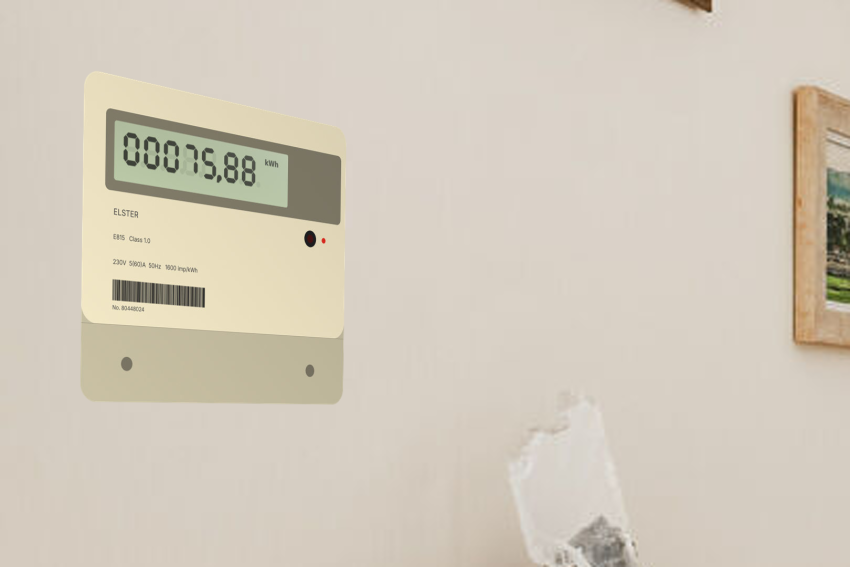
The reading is 75.88 kWh
